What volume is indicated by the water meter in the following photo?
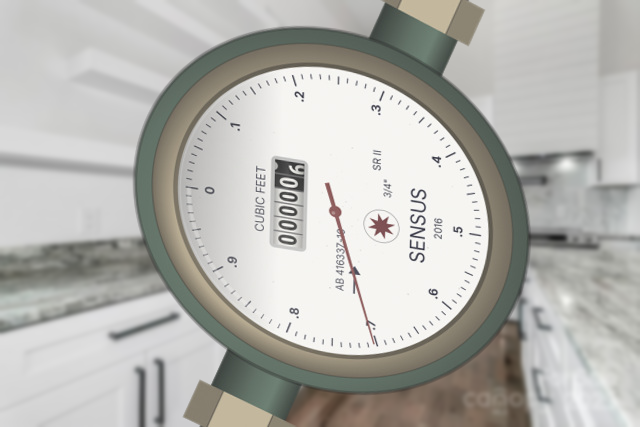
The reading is 5.70 ft³
